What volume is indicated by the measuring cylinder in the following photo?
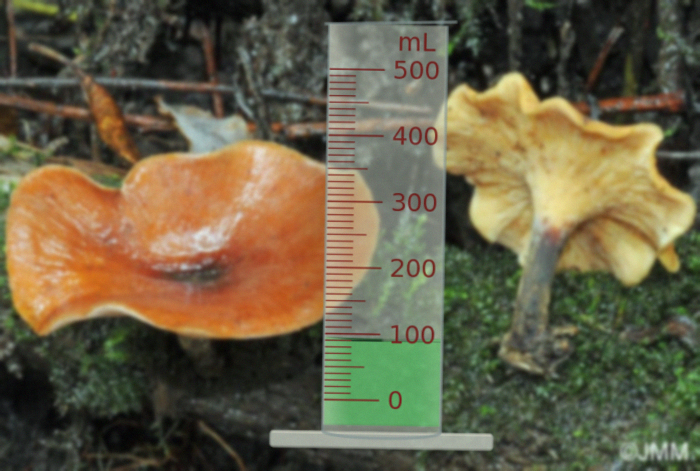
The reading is 90 mL
